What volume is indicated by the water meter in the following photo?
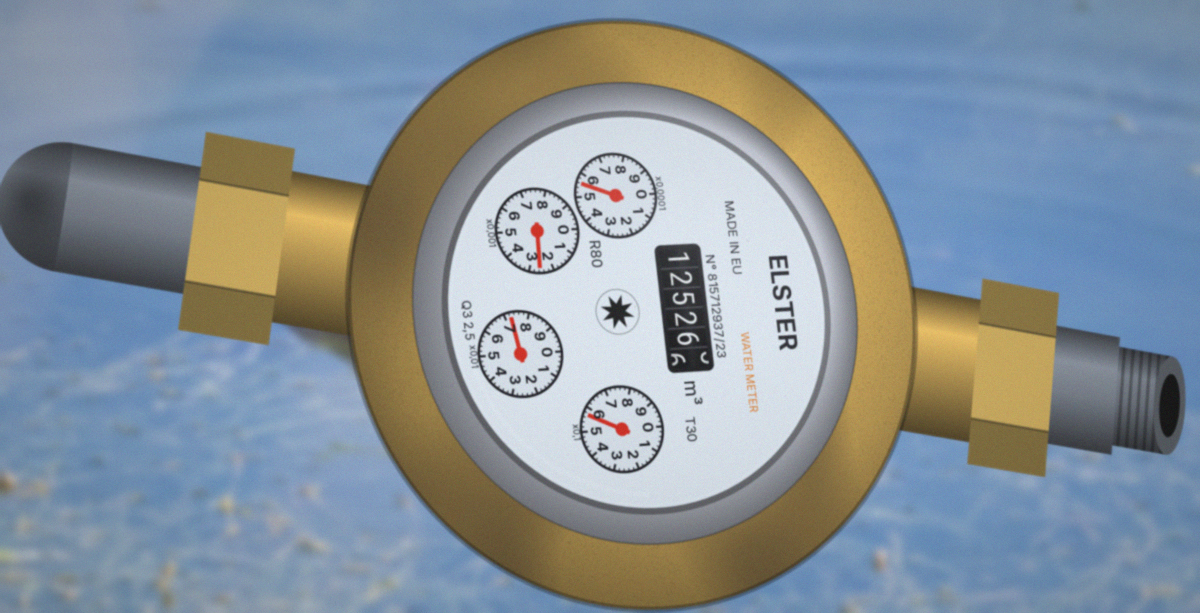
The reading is 125265.5725 m³
